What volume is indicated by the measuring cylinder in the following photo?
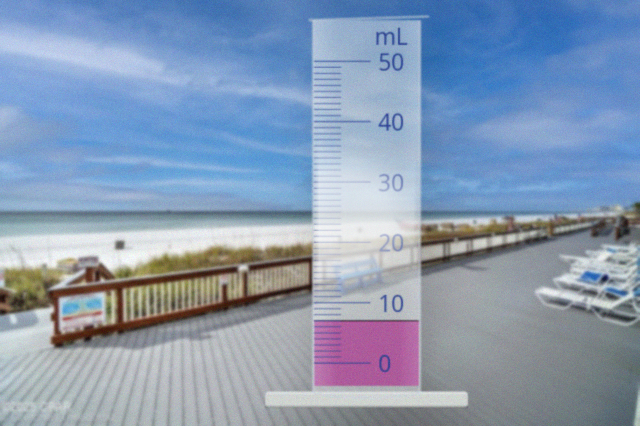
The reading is 7 mL
